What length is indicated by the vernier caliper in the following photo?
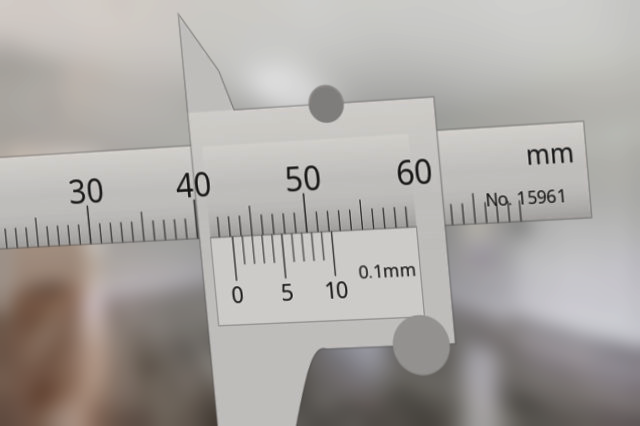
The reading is 43.2 mm
